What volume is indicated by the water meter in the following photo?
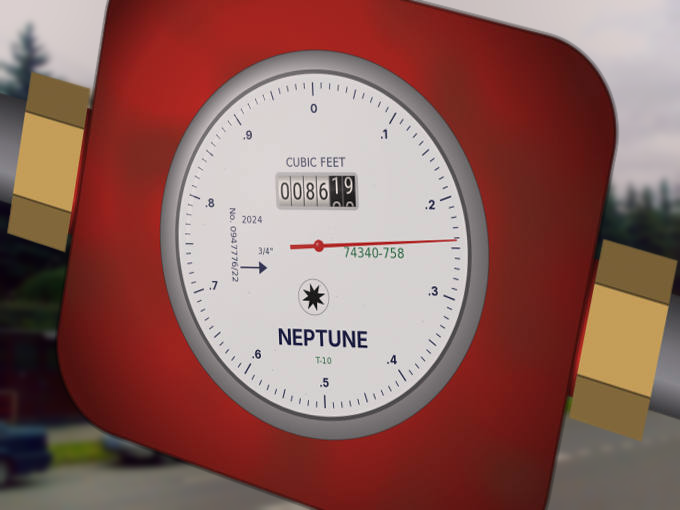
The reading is 8619.24 ft³
